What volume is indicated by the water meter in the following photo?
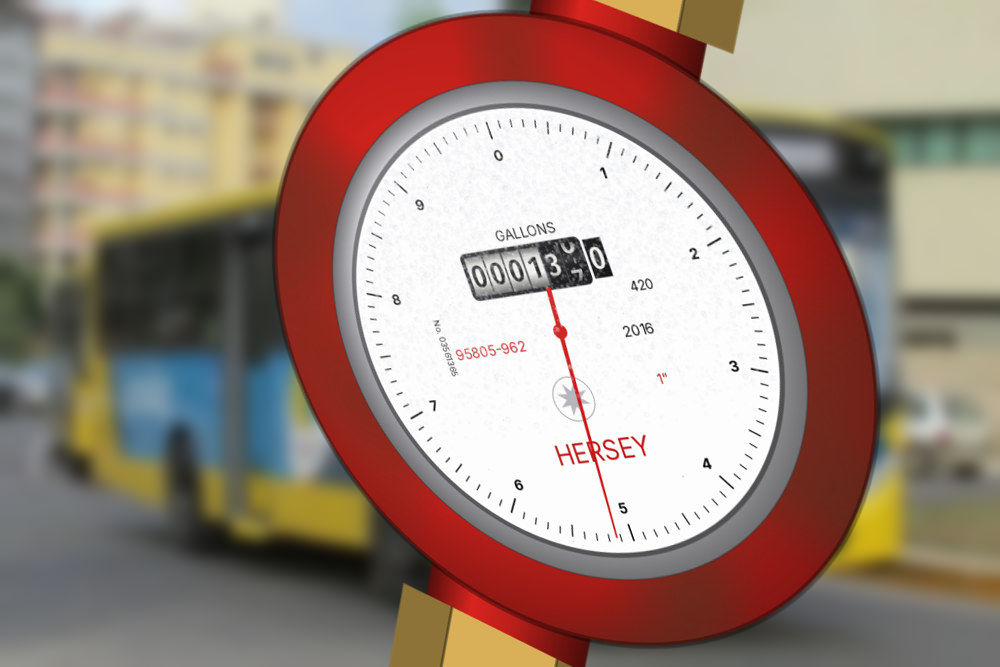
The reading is 1365.1 gal
